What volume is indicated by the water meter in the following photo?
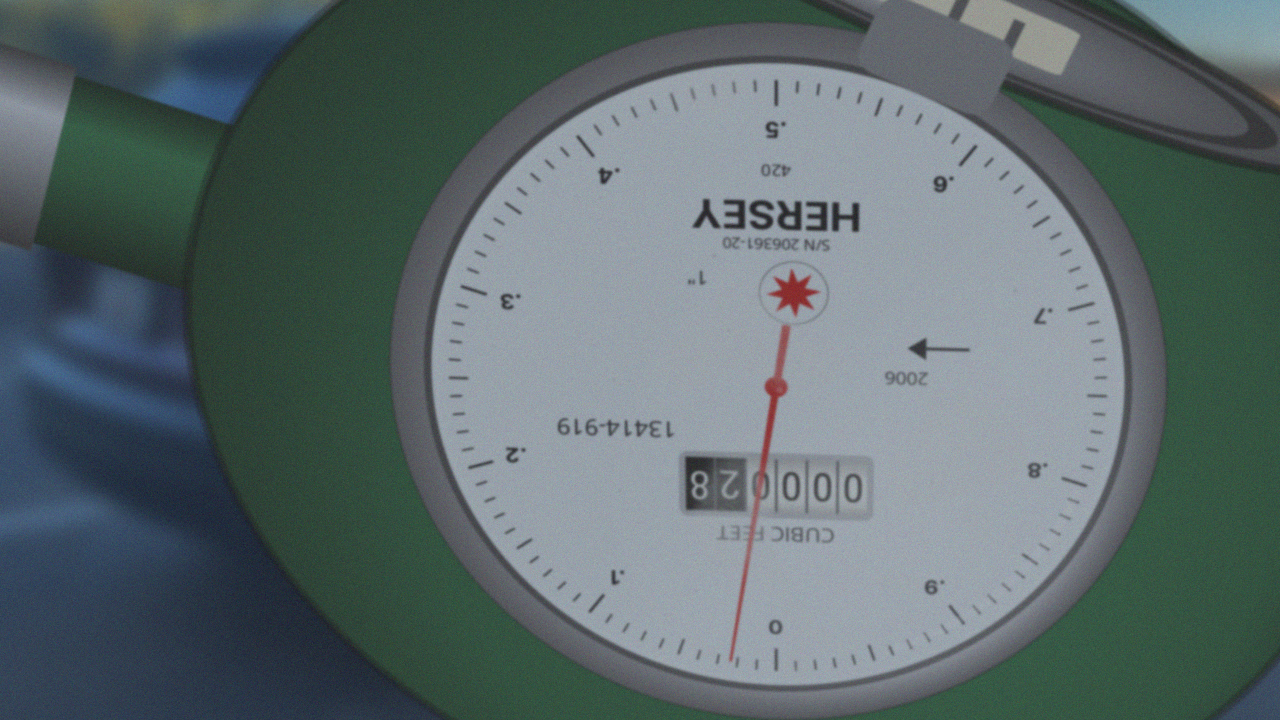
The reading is 28.02 ft³
